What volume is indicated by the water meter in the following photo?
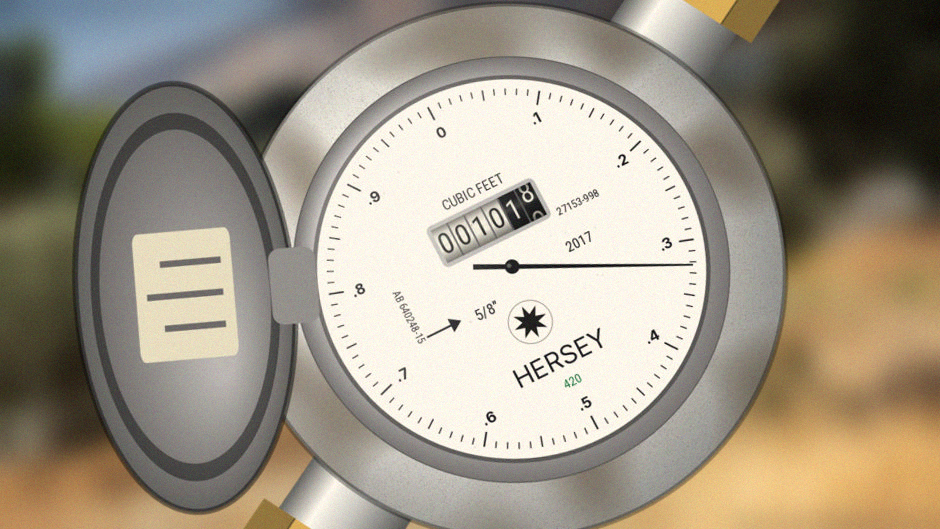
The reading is 1018.32 ft³
